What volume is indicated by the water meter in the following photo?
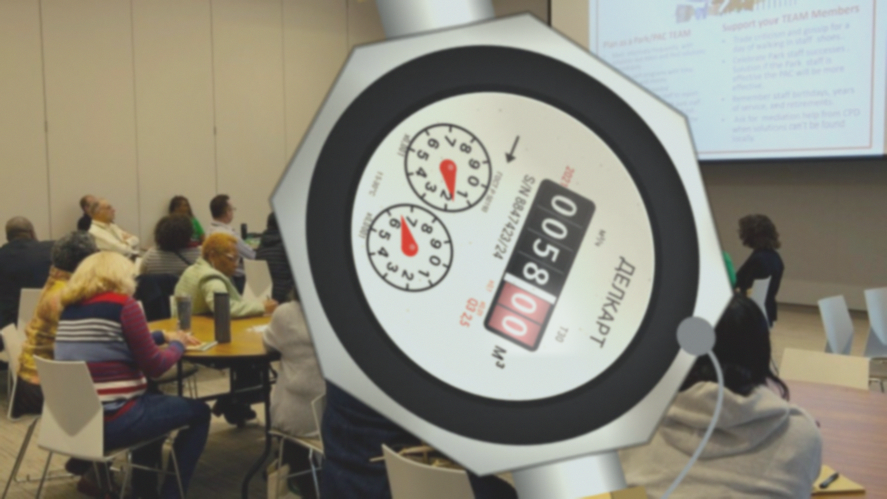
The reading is 58.0016 m³
